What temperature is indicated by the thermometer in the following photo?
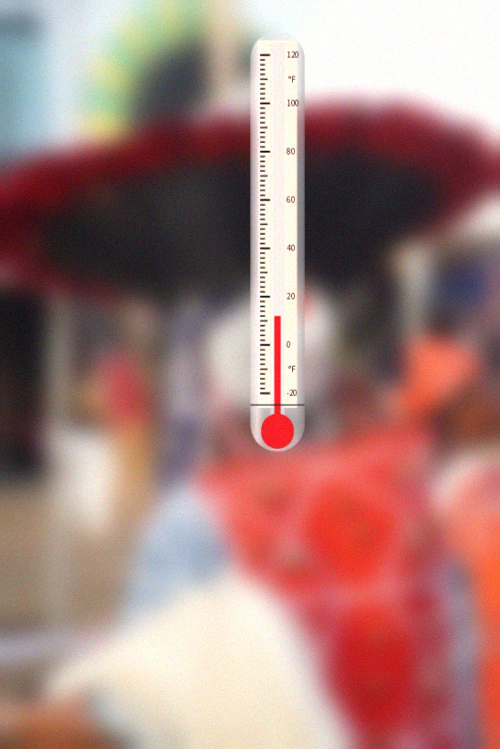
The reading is 12 °F
